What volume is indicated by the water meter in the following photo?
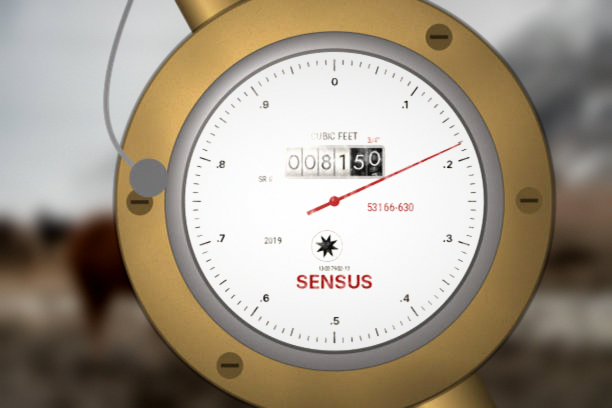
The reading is 8150.18 ft³
